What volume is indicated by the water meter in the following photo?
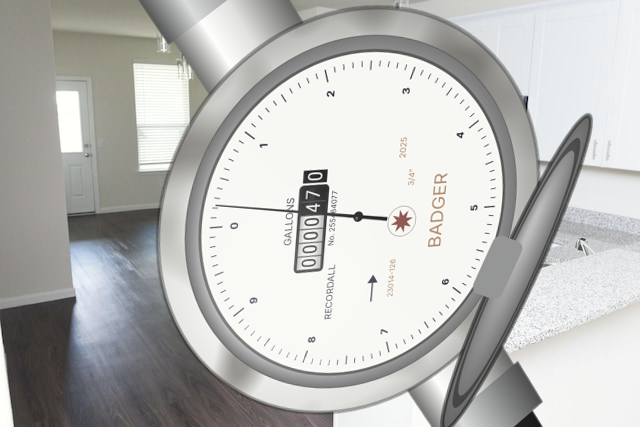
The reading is 470.2 gal
